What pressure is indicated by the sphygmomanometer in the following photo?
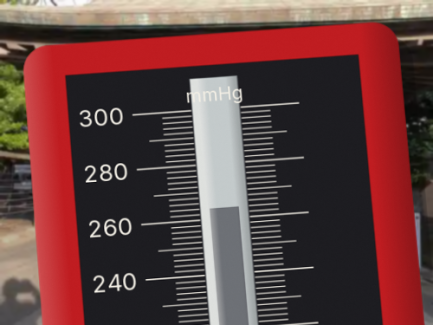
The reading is 264 mmHg
